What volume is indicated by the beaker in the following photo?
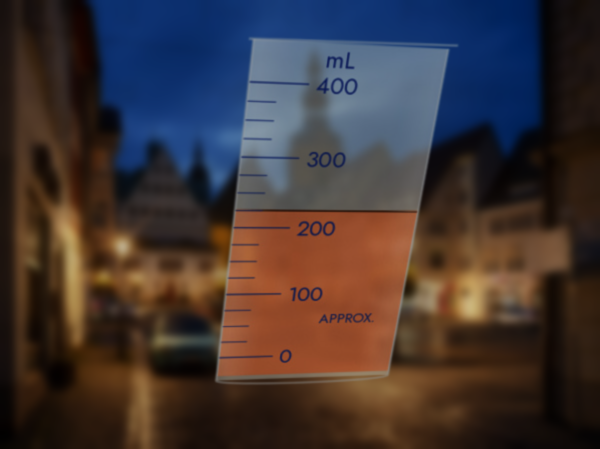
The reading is 225 mL
